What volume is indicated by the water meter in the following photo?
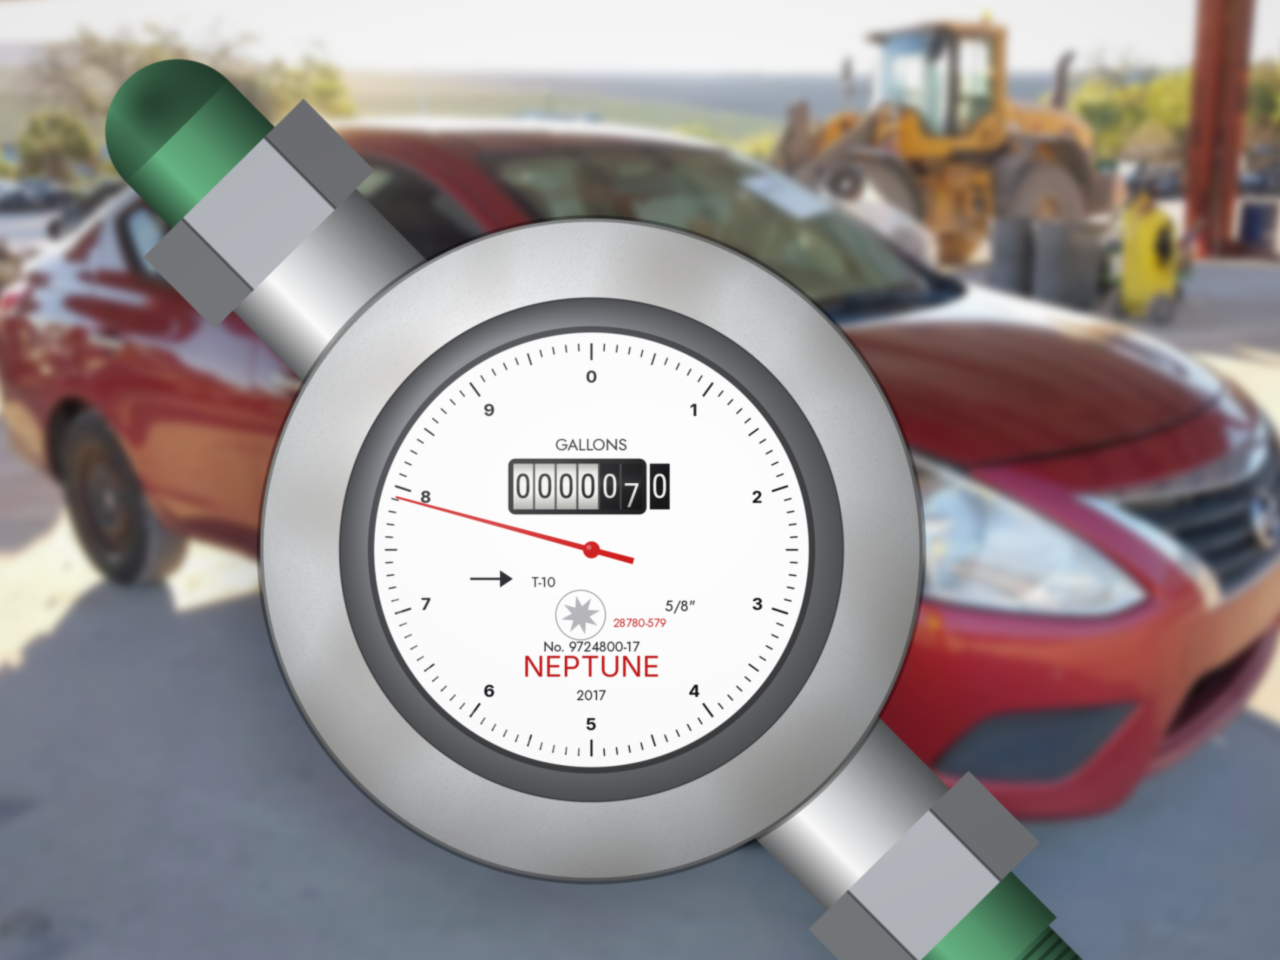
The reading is 67.9 gal
